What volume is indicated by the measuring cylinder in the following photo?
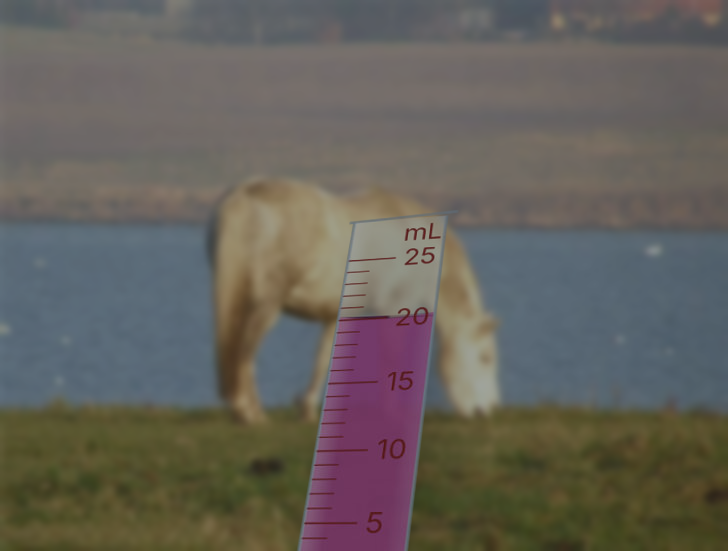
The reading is 20 mL
